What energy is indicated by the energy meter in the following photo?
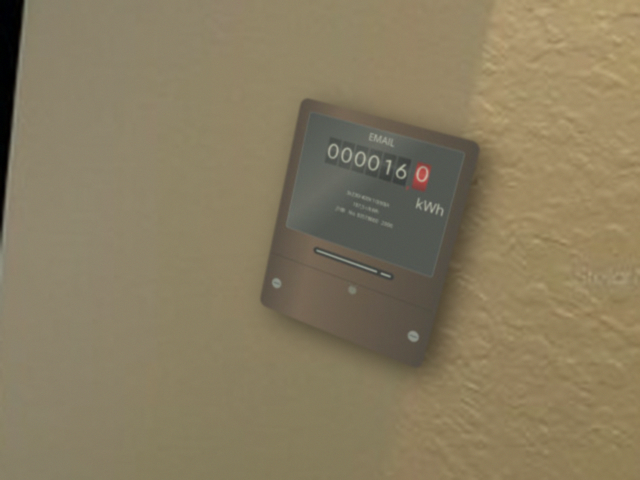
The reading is 16.0 kWh
